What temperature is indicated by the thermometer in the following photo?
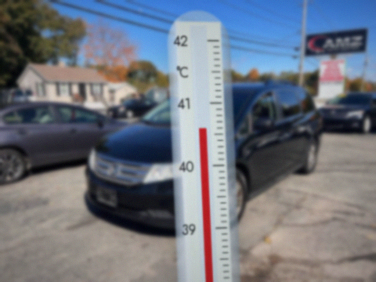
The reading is 40.6 °C
